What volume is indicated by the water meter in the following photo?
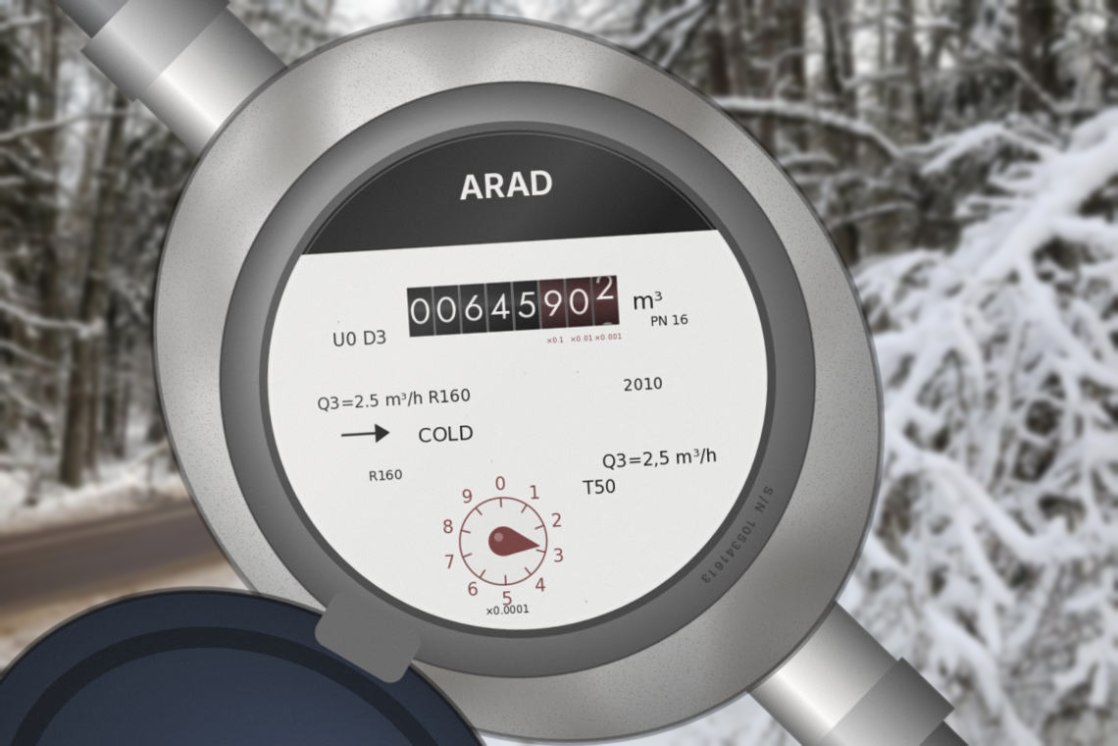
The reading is 645.9022 m³
